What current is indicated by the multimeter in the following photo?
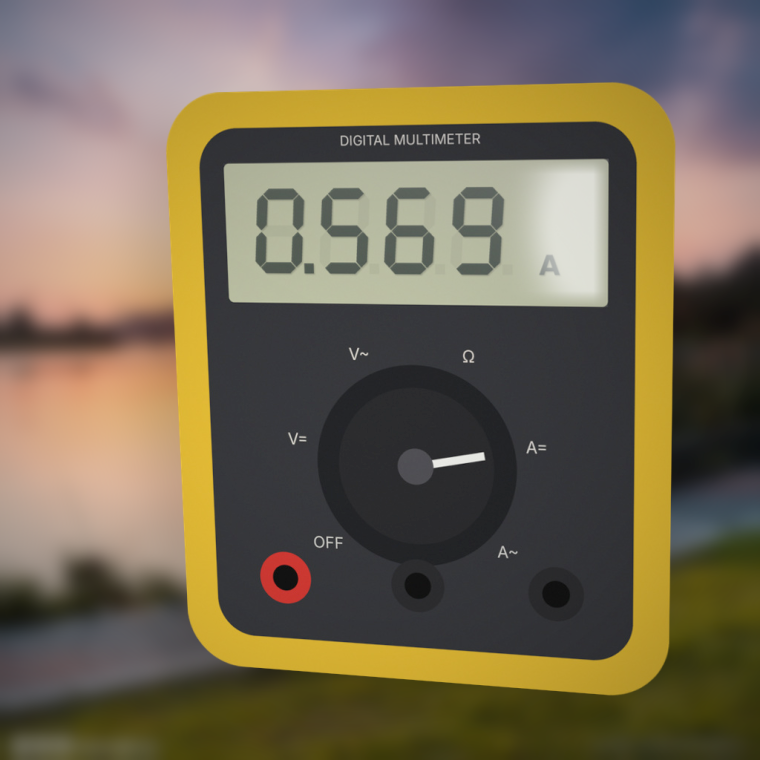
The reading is 0.569 A
